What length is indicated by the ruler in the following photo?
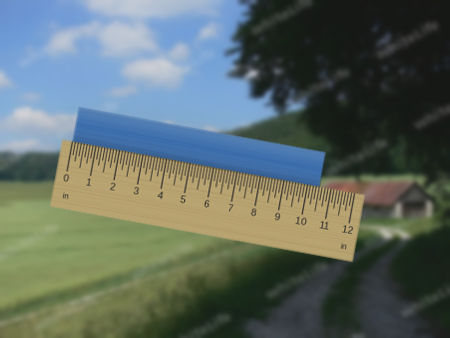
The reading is 10.5 in
